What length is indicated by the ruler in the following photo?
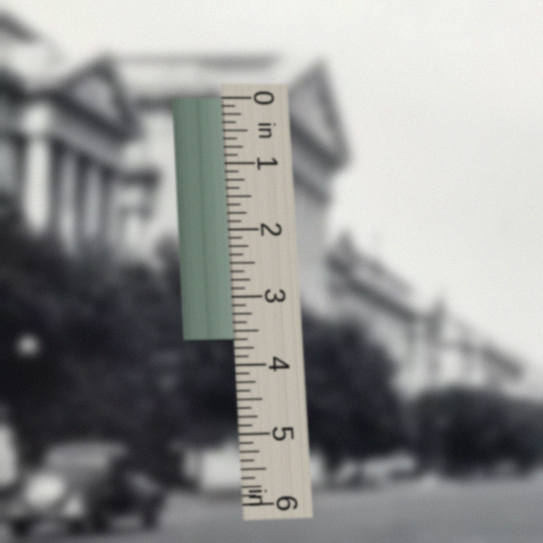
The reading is 3.625 in
